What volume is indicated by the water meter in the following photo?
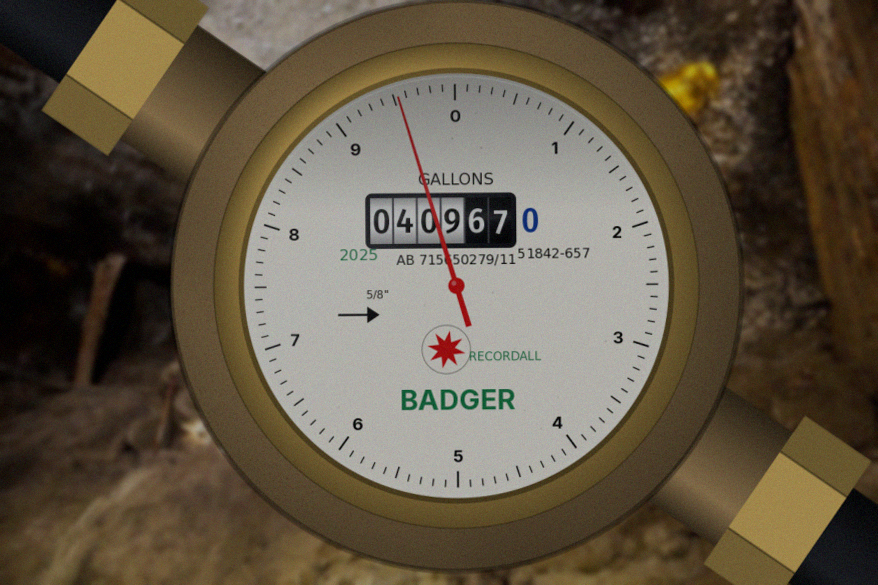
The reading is 409669.5 gal
